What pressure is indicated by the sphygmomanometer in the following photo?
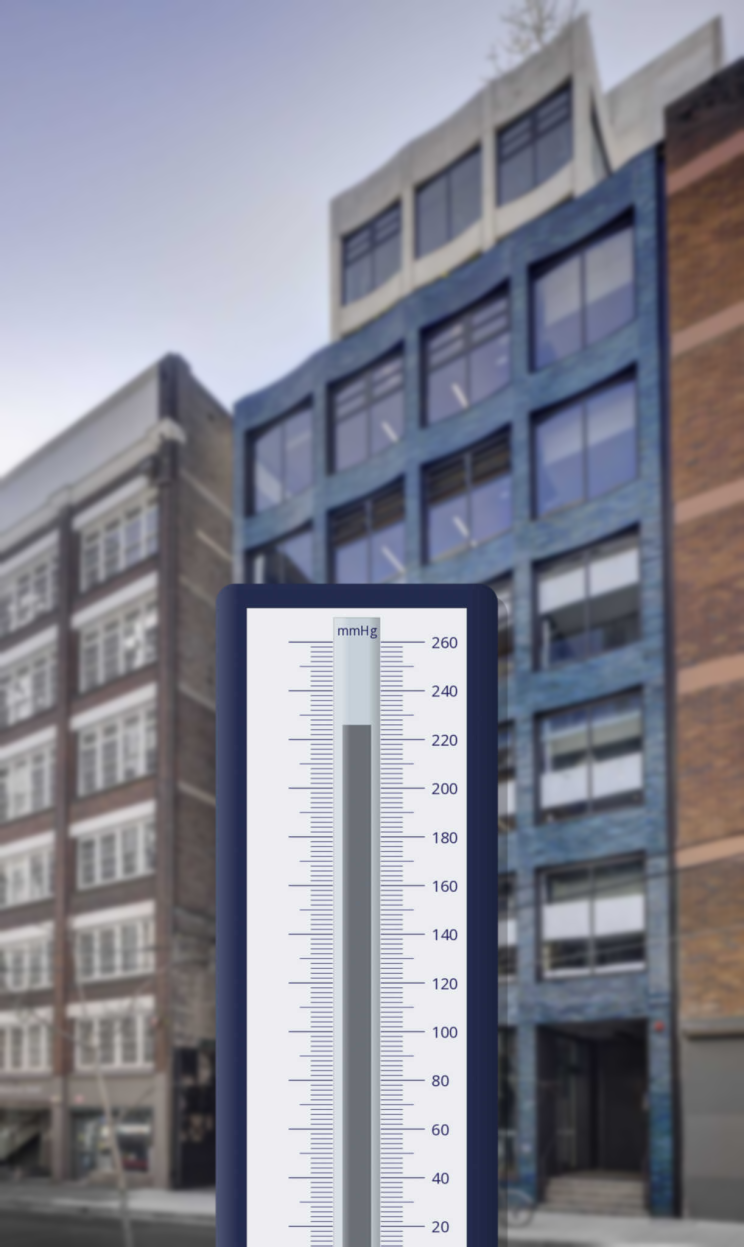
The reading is 226 mmHg
